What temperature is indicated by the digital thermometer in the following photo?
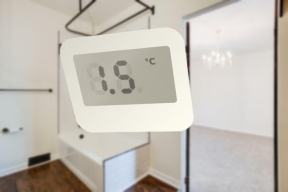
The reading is 1.5 °C
